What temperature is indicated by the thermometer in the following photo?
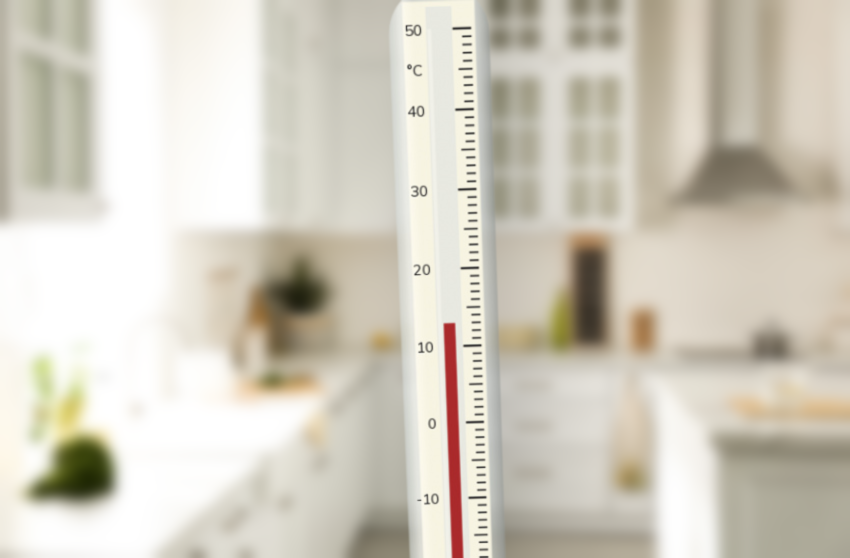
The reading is 13 °C
